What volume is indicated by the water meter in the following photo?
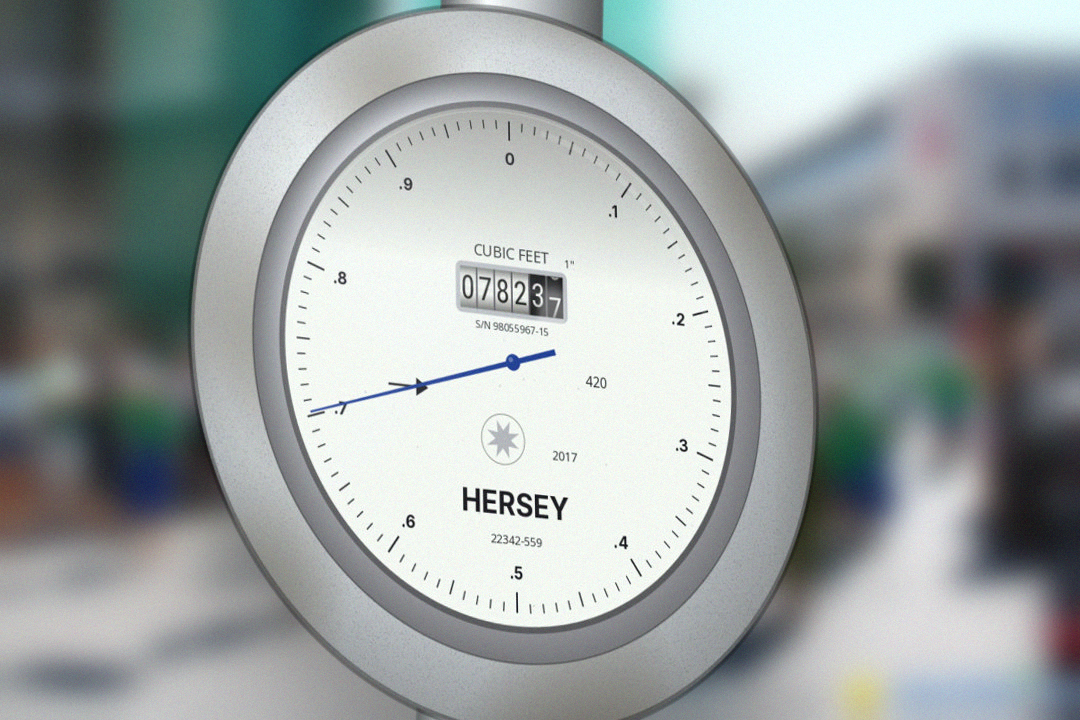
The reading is 78236.70 ft³
